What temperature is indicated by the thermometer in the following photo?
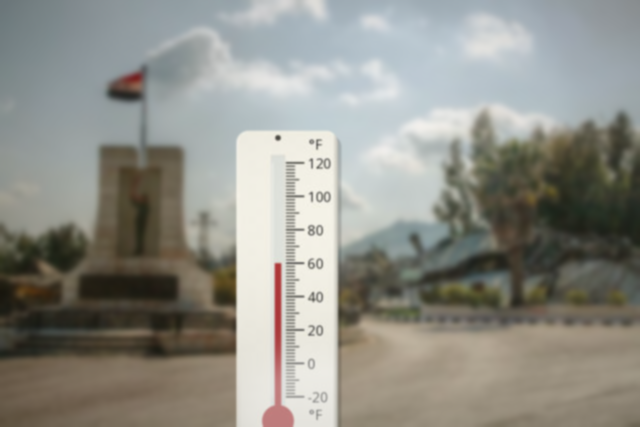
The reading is 60 °F
